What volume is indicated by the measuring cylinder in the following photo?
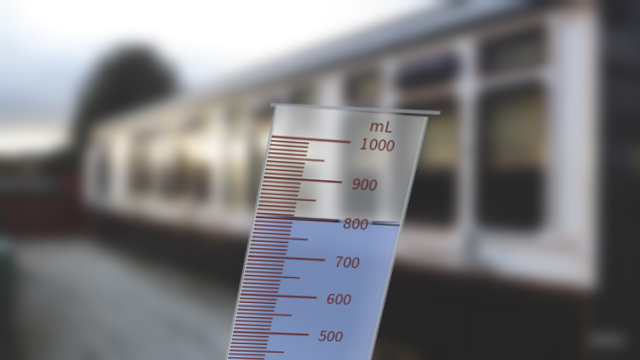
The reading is 800 mL
